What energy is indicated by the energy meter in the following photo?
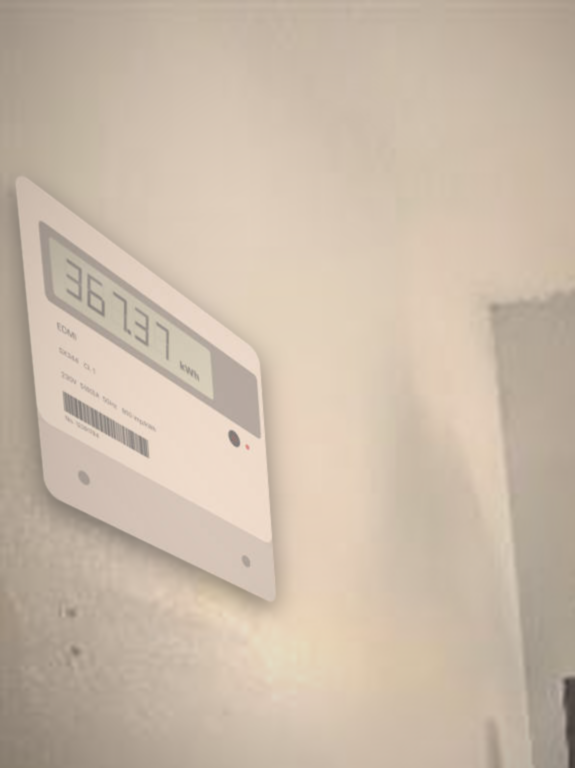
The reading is 367.37 kWh
